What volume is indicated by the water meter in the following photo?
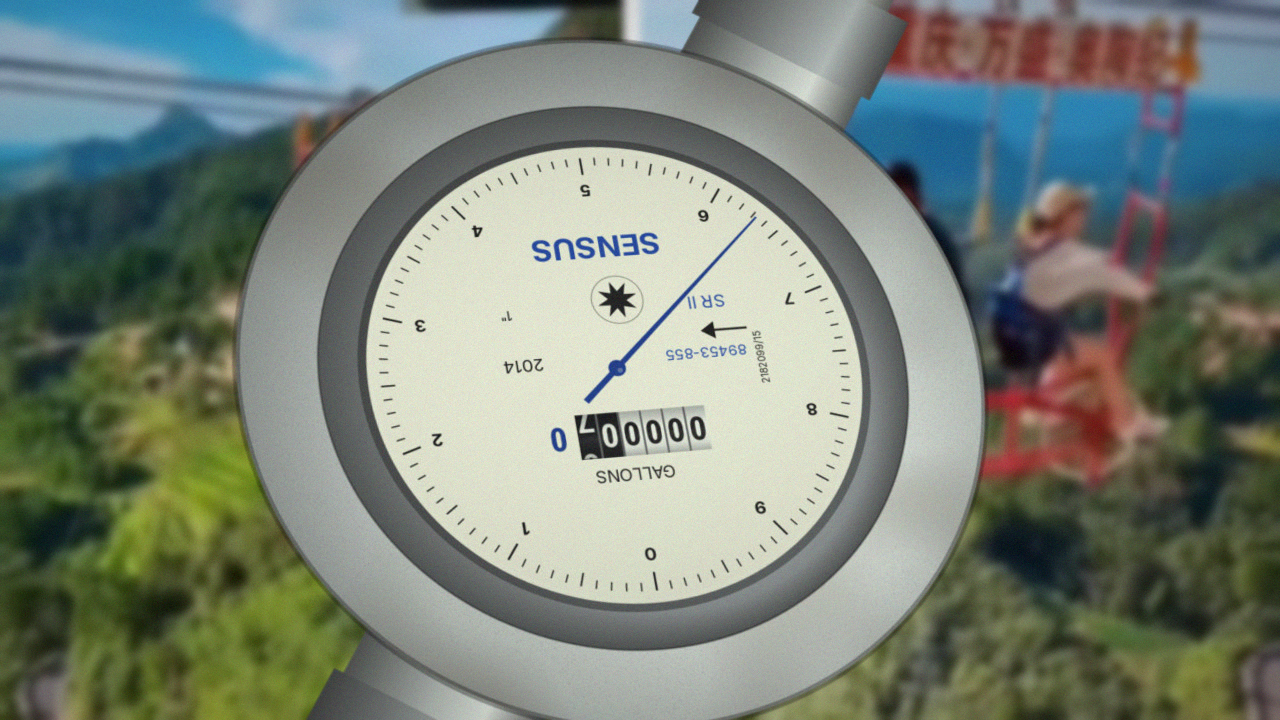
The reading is 66.3 gal
